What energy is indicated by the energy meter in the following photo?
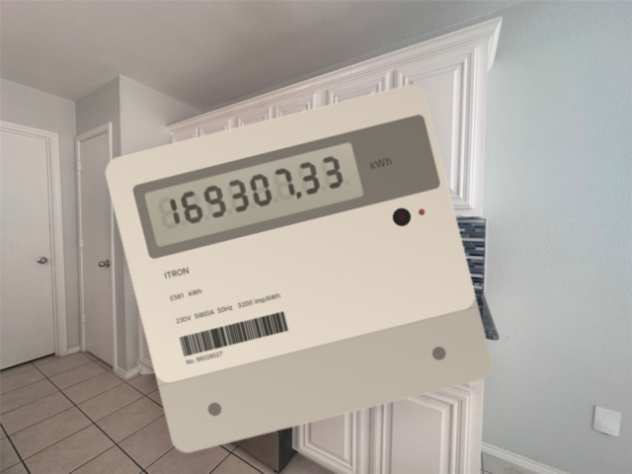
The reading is 169307.33 kWh
